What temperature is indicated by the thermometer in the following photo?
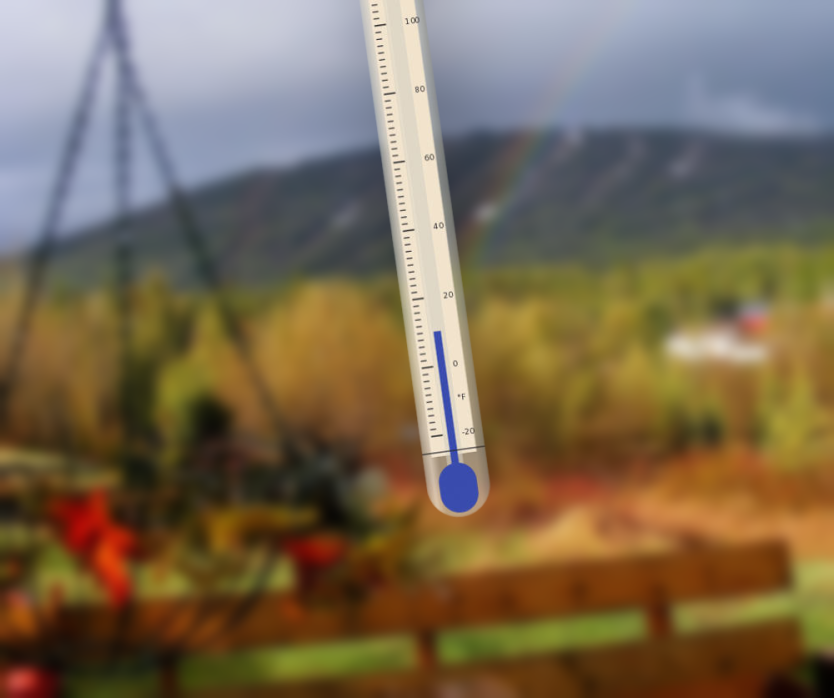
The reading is 10 °F
